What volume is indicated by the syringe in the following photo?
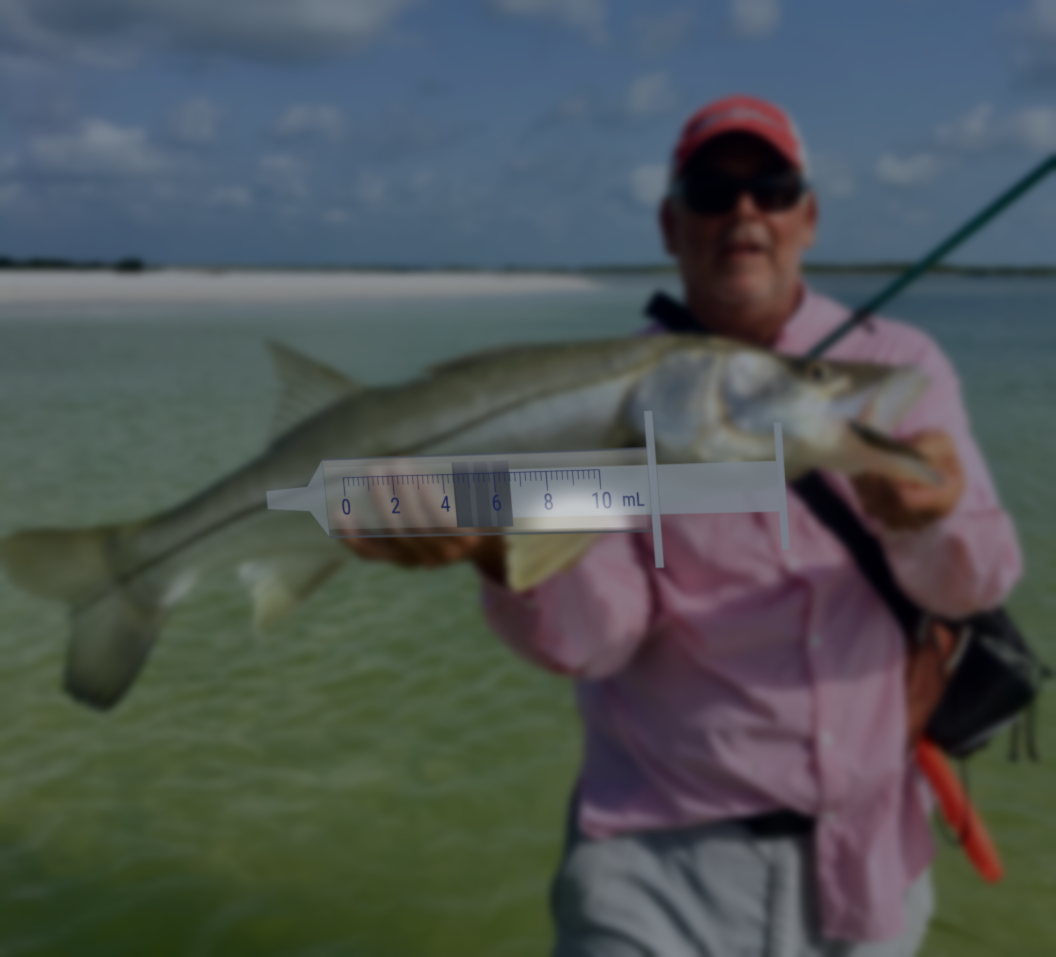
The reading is 4.4 mL
